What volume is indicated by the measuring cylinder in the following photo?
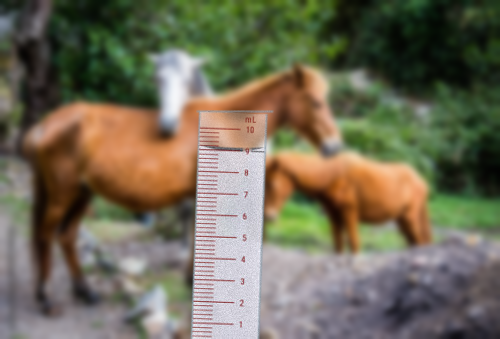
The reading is 9 mL
